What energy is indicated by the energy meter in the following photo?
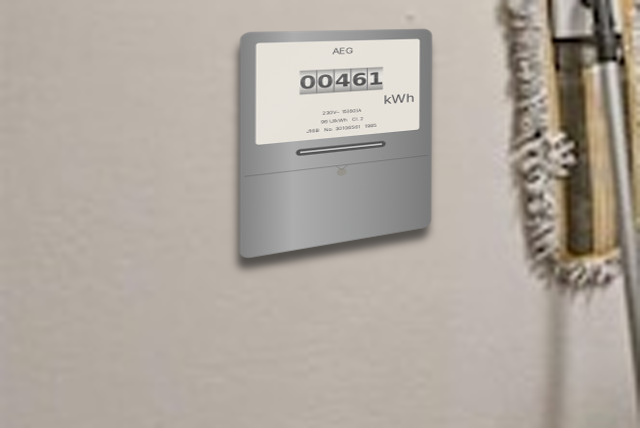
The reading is 461 kWh
